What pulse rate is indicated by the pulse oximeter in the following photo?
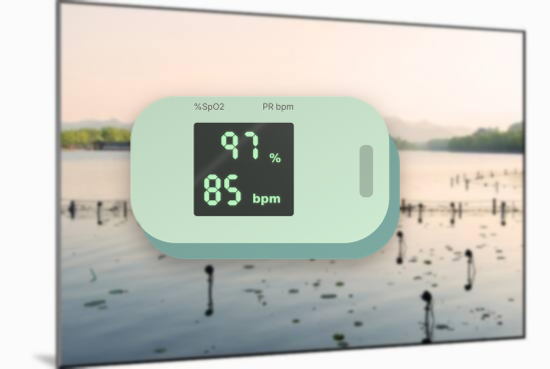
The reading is 85 bpm
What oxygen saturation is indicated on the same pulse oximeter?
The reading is 97 %
